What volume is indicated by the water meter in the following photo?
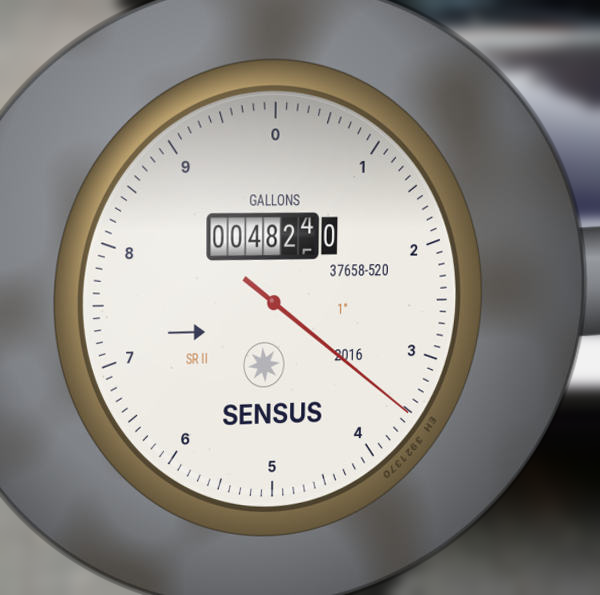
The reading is 48243.5 gal
